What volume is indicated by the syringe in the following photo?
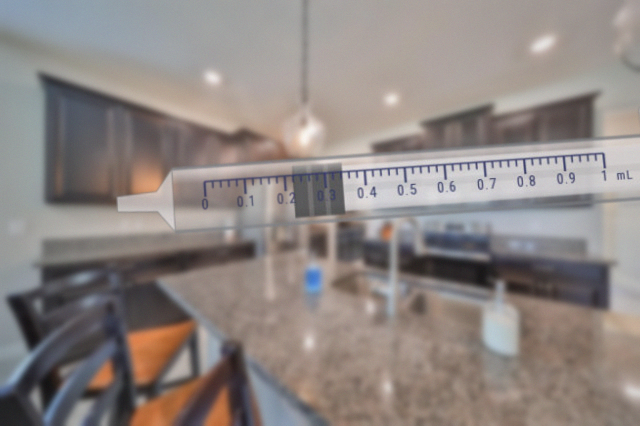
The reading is 0.22 mL
